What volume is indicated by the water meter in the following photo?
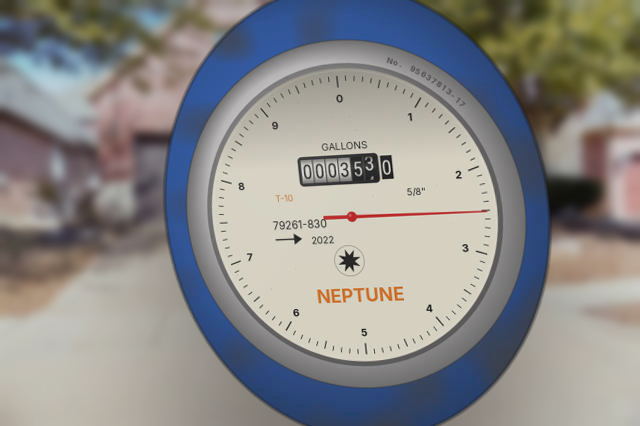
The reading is 3532.5 gal
